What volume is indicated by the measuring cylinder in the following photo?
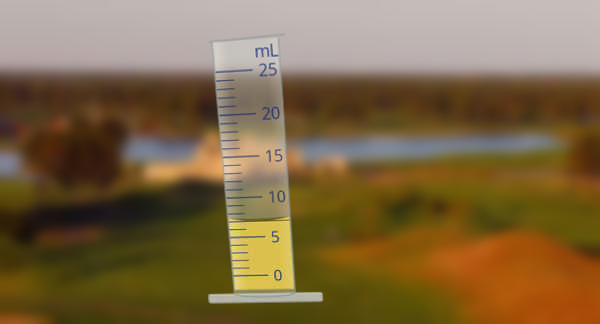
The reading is 7 mL
